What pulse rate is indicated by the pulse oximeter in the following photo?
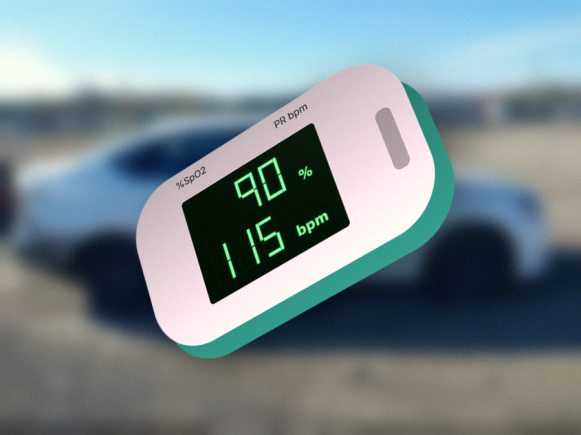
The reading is 115 bpm
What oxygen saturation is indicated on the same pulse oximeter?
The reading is 90 %
